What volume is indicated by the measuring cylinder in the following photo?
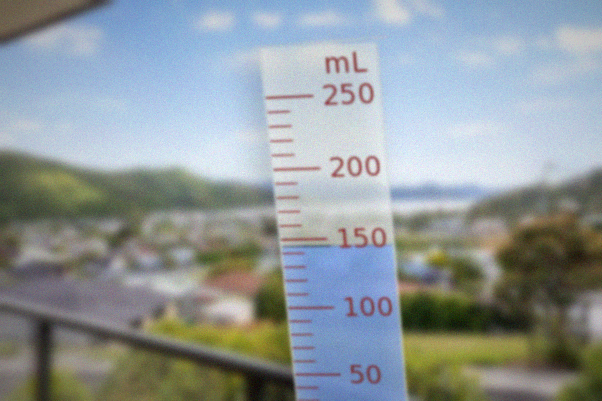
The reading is 145 mL
